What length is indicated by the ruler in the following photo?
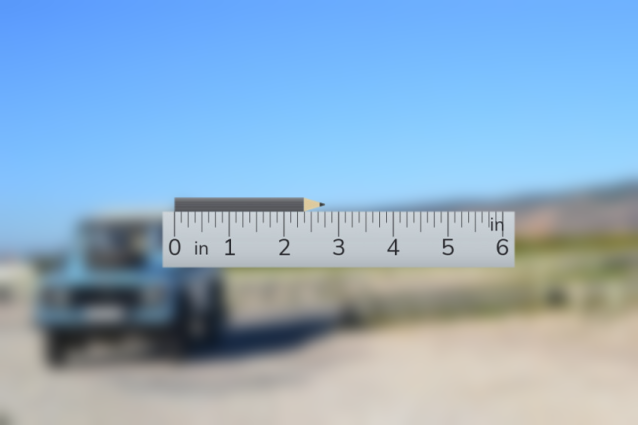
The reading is 2.75 in
